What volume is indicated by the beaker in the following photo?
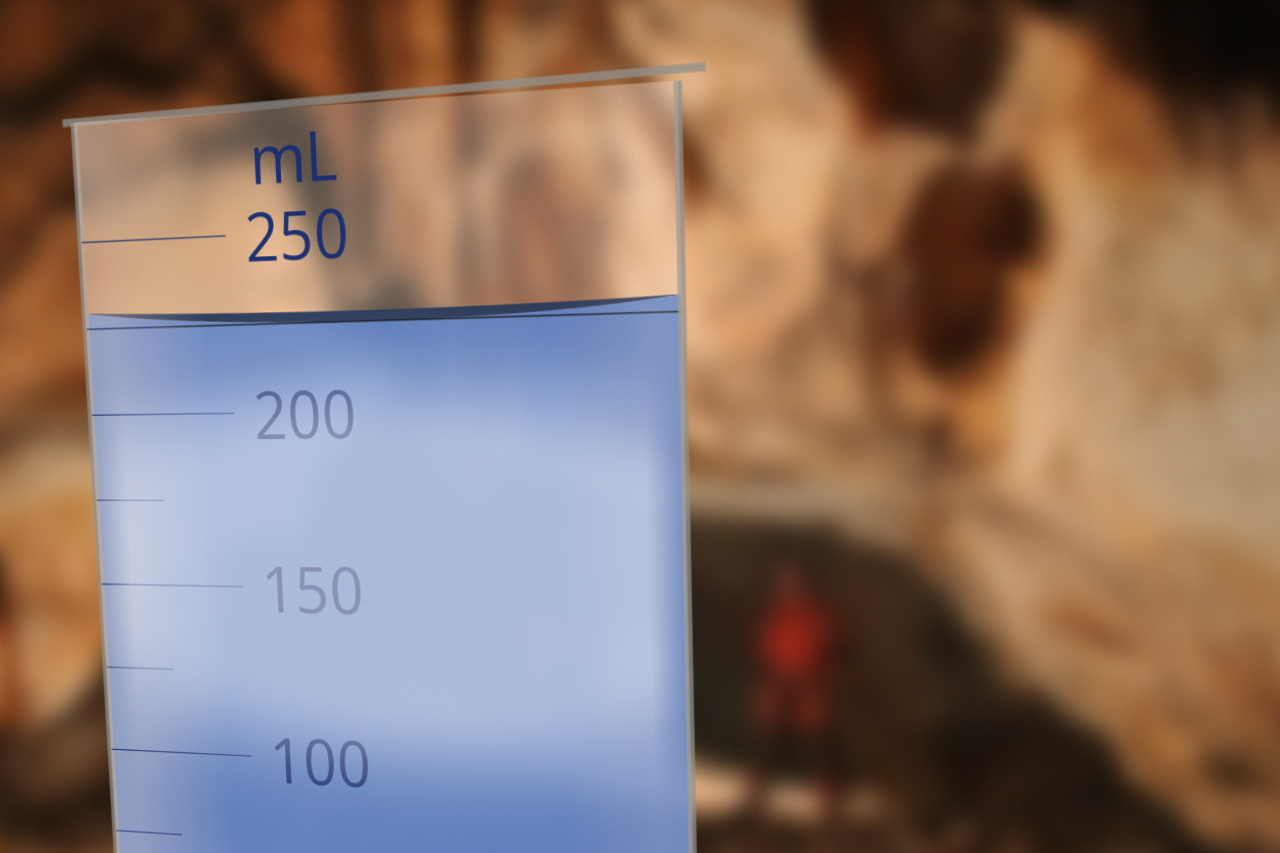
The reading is 225 mL
